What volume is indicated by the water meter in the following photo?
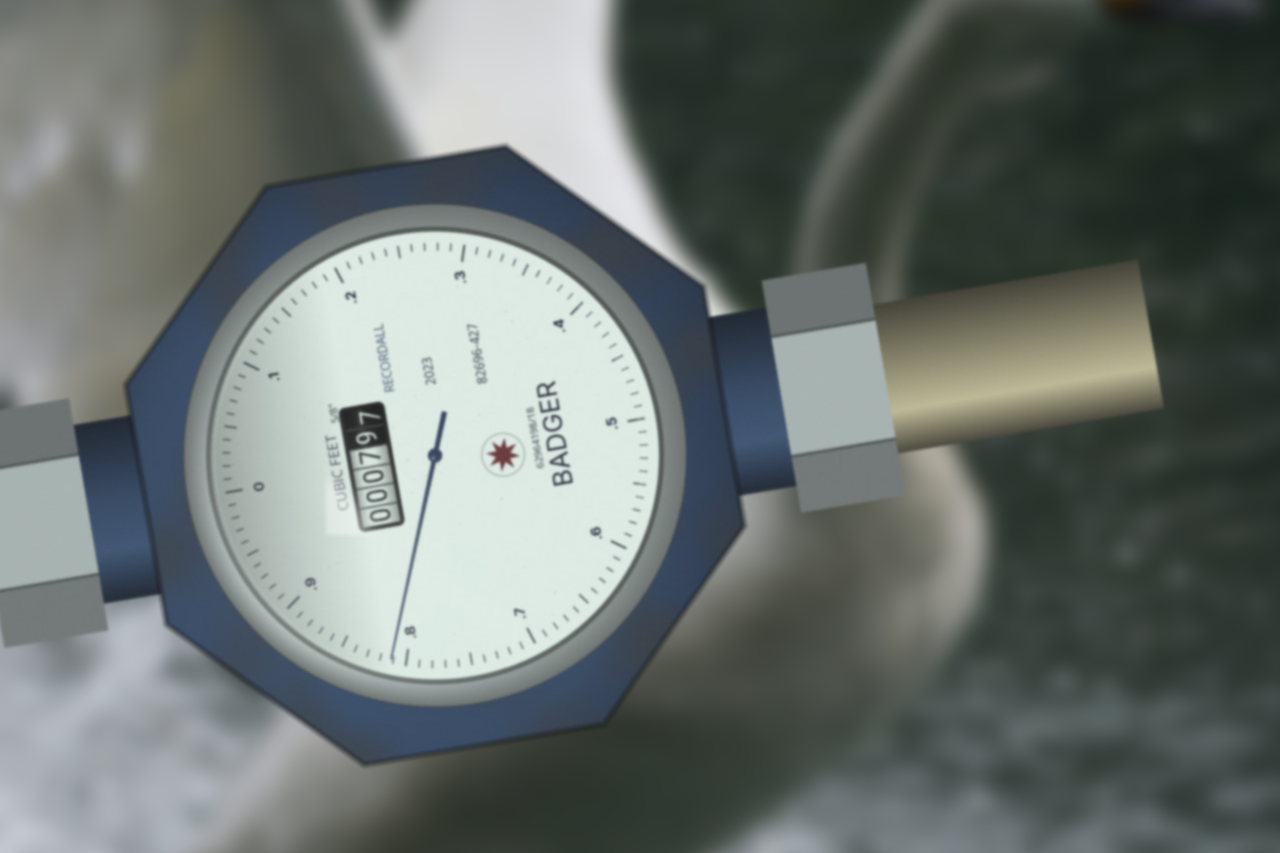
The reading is 796.81 ft³
